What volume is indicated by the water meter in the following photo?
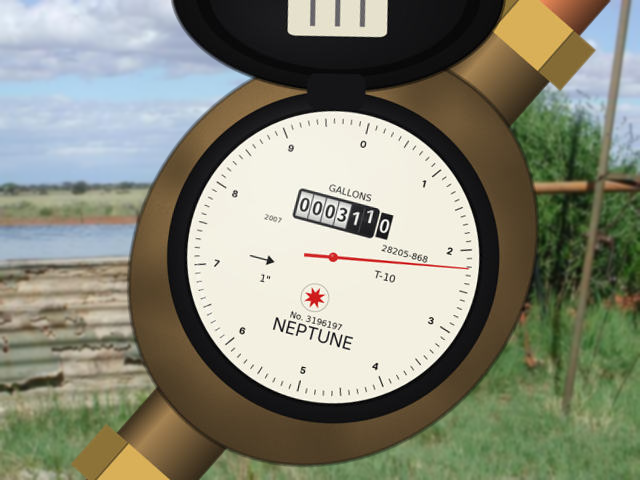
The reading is 3112.2 gal
